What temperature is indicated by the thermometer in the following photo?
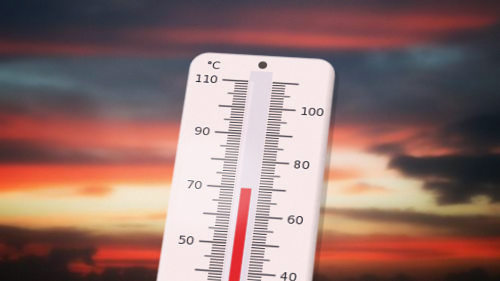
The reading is 70 °C
